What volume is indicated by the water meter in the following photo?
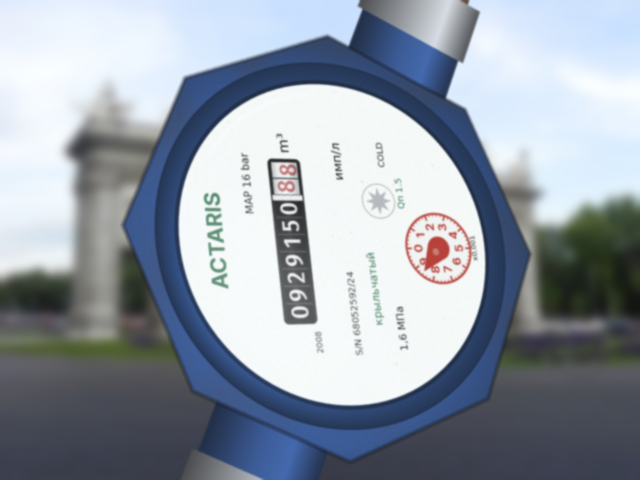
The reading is 929150.878 m³
